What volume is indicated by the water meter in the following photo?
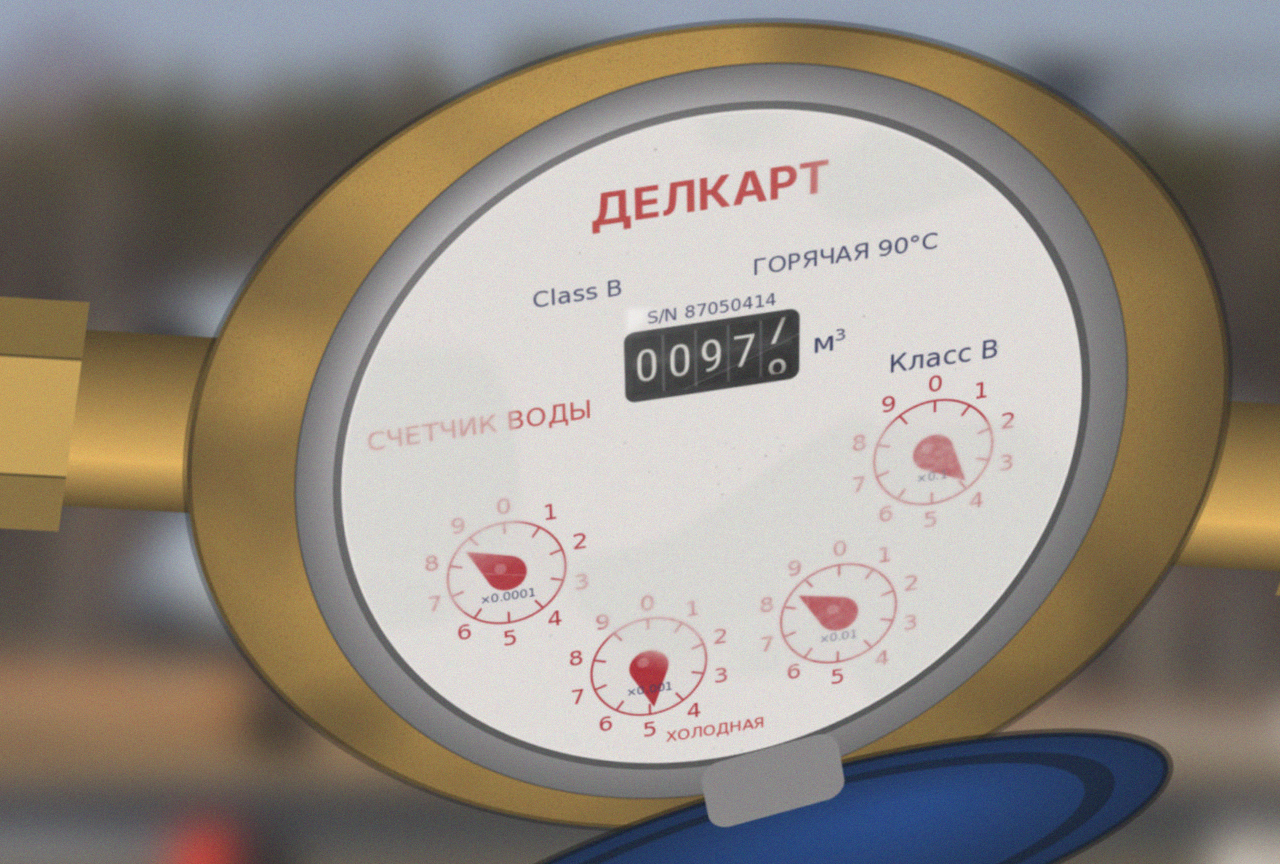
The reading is 977.3848 m³
